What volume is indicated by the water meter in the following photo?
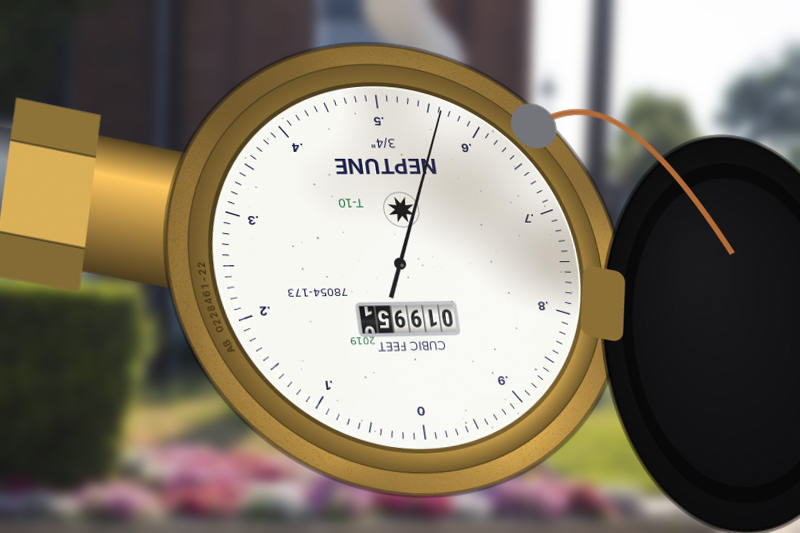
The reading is 19950.56 ft³
